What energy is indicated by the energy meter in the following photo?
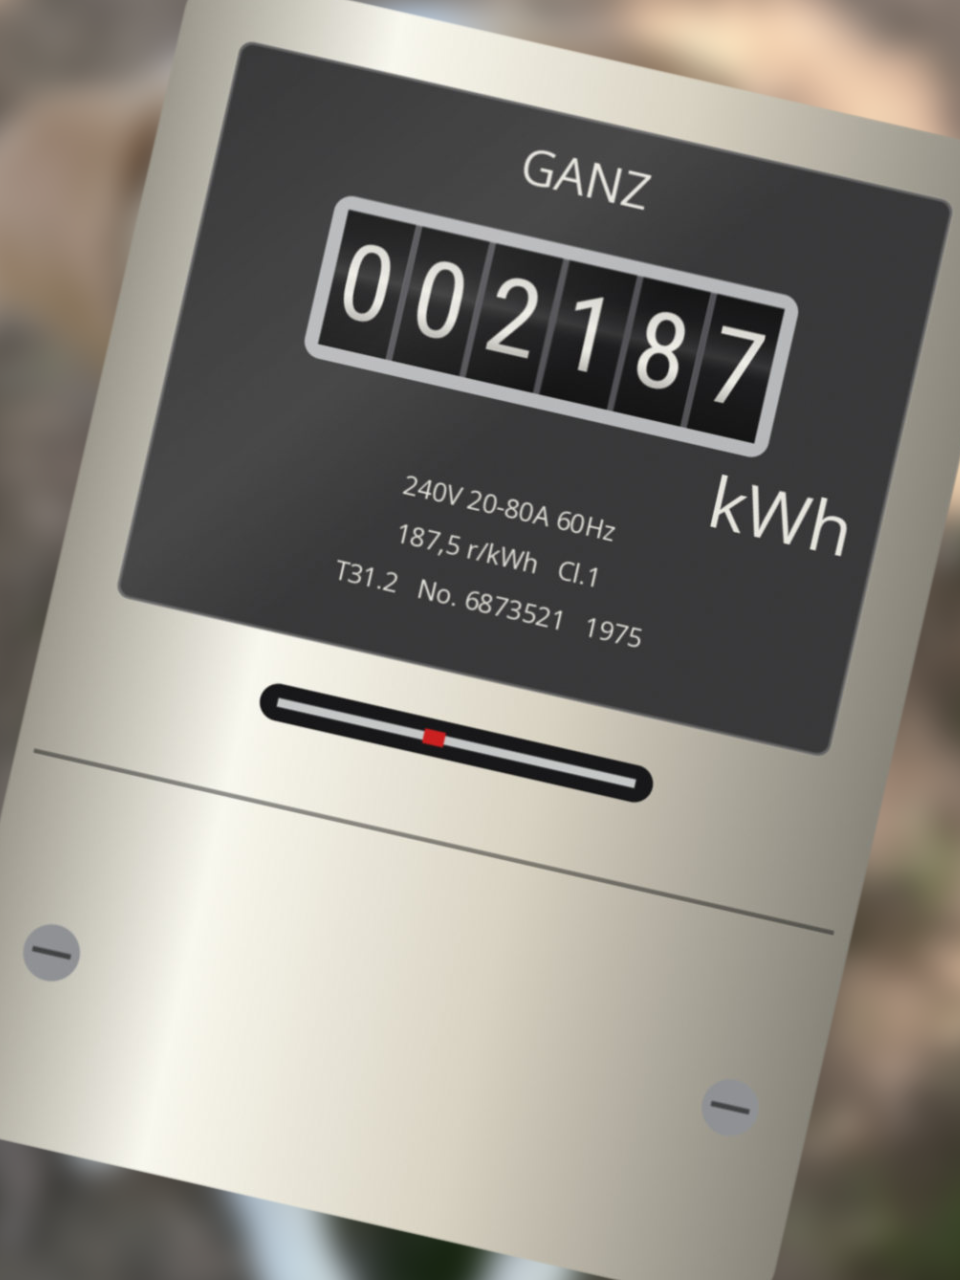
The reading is 2187 kWh
